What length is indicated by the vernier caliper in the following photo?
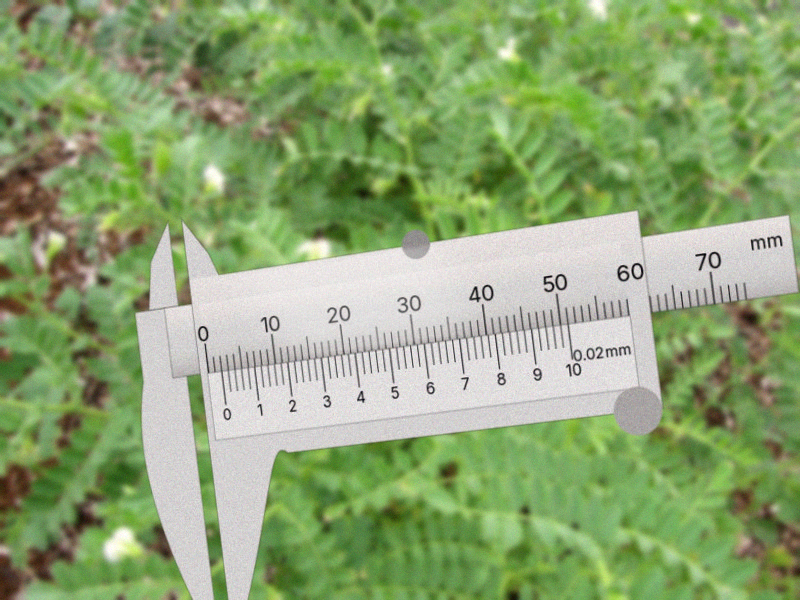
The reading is 2.0 mm
